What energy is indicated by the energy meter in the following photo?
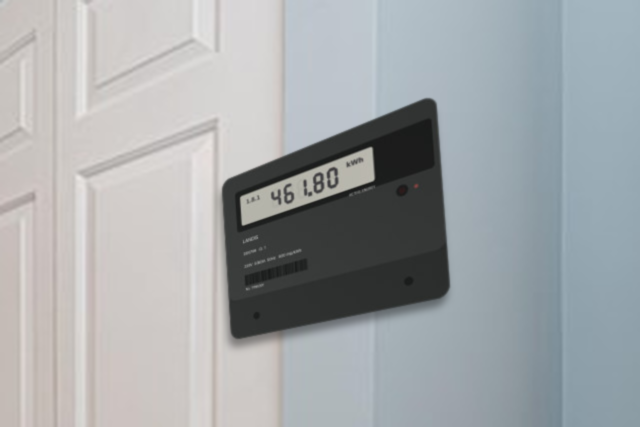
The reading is 461.80 kWh
